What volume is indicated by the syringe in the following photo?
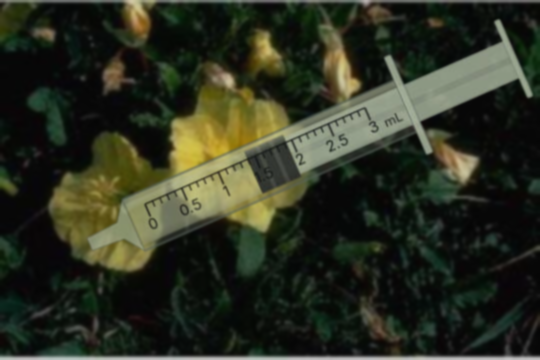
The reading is 1.4 mL
